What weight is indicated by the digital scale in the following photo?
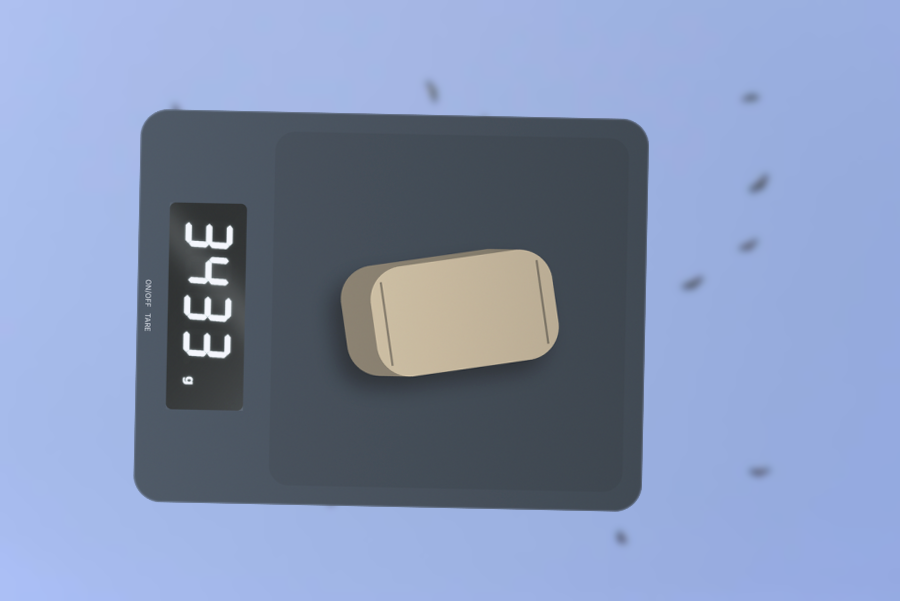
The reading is 3433 g
